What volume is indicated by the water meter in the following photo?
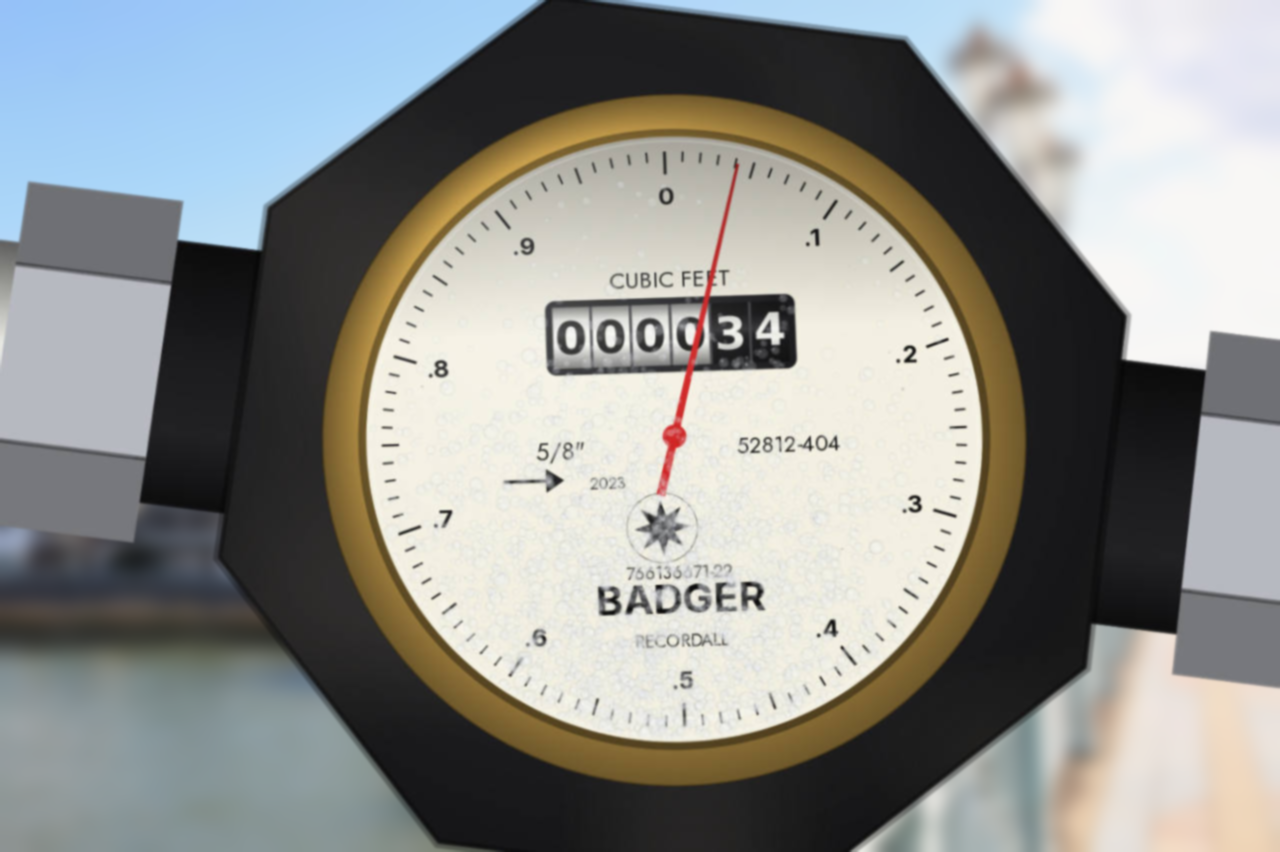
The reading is 34.04 ft³
